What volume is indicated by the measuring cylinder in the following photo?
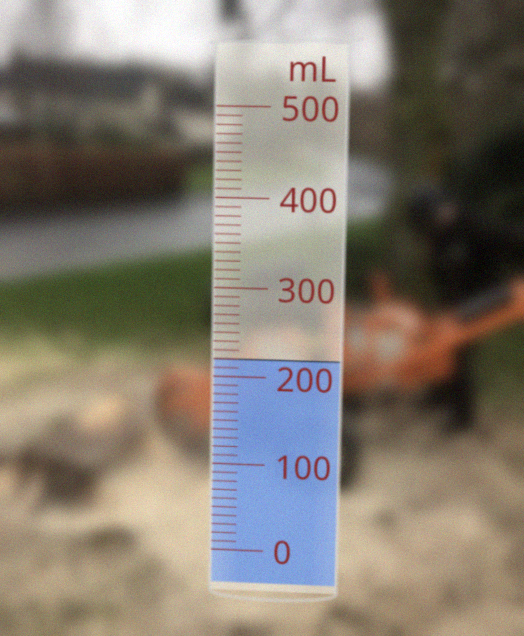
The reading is 220 mL
